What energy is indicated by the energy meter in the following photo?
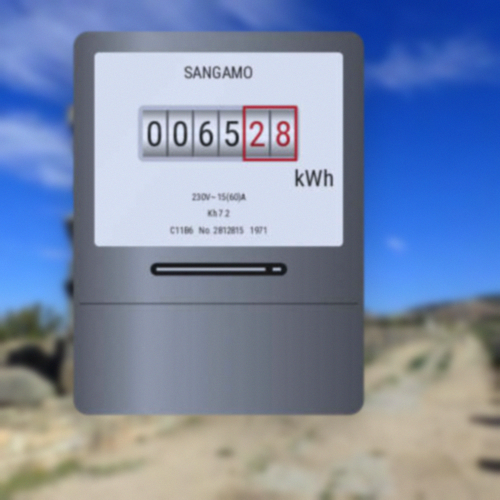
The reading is 65.28 kWh
